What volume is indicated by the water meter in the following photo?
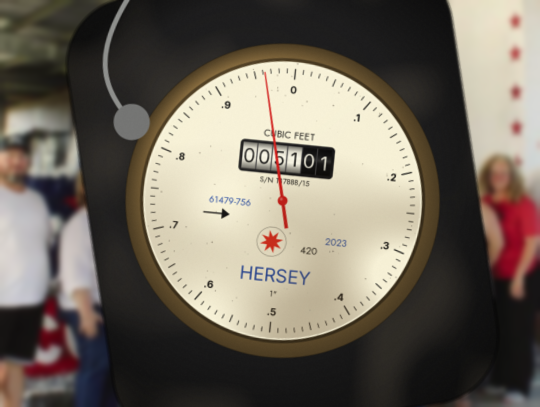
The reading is 5100.96 ft³
